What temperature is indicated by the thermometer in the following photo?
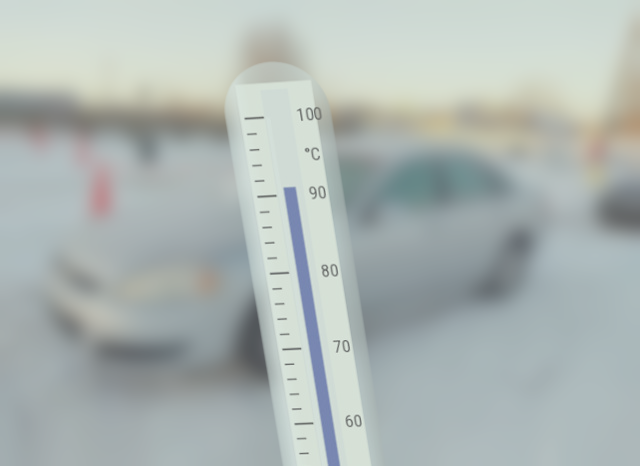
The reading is 91 °C
